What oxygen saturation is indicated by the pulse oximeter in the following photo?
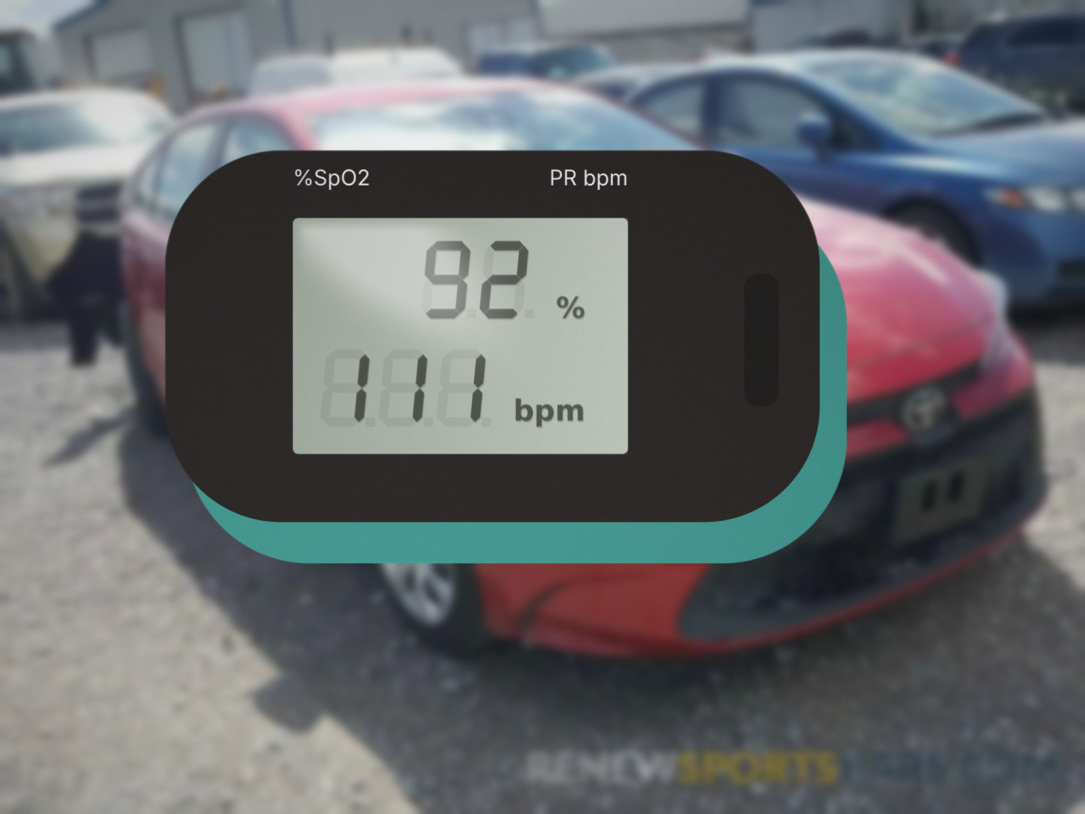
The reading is 92 %
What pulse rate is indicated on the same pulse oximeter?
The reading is 111 bpm
